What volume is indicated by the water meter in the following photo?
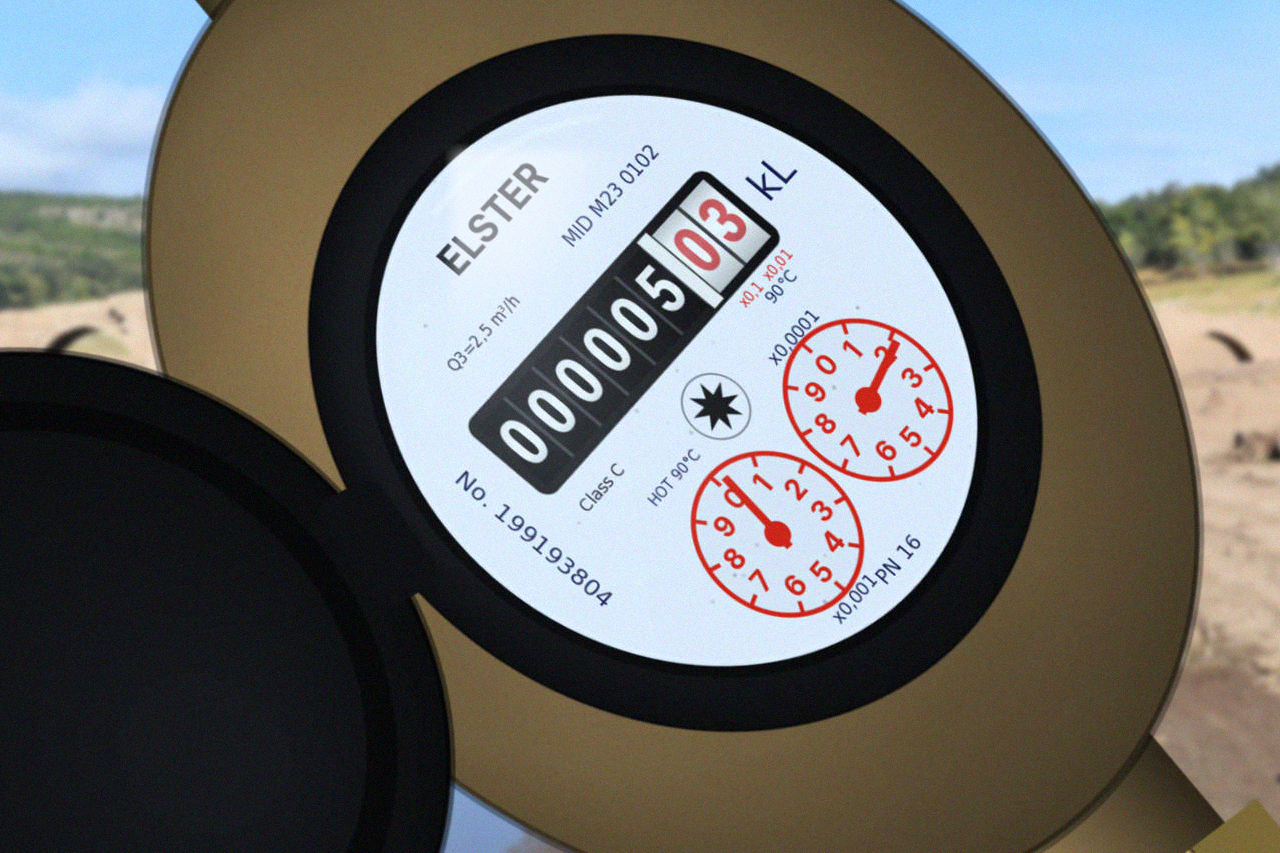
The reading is 5.0302 kL
